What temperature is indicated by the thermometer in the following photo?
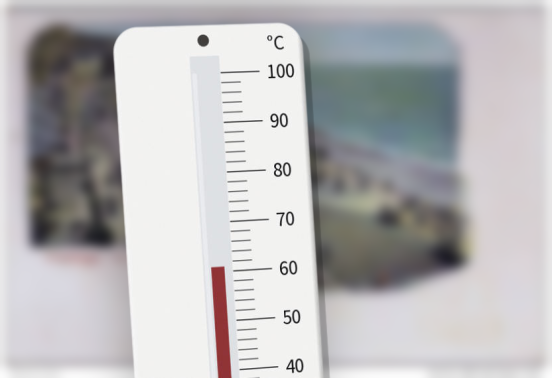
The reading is 61 °C
